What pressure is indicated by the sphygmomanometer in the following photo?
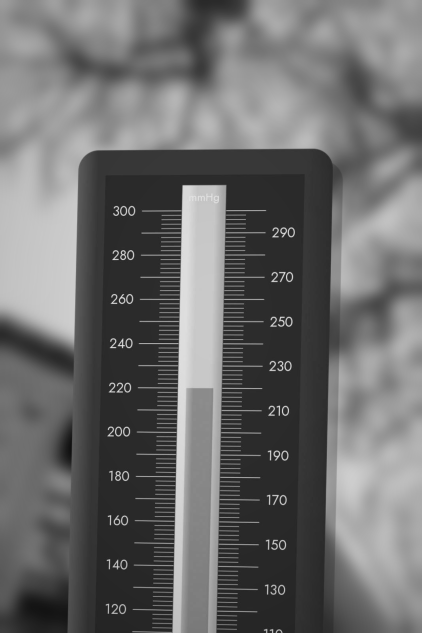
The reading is 220 mmHg
